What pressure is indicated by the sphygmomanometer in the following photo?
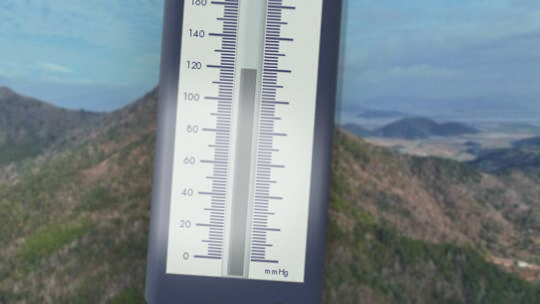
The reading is 120 mmHg
